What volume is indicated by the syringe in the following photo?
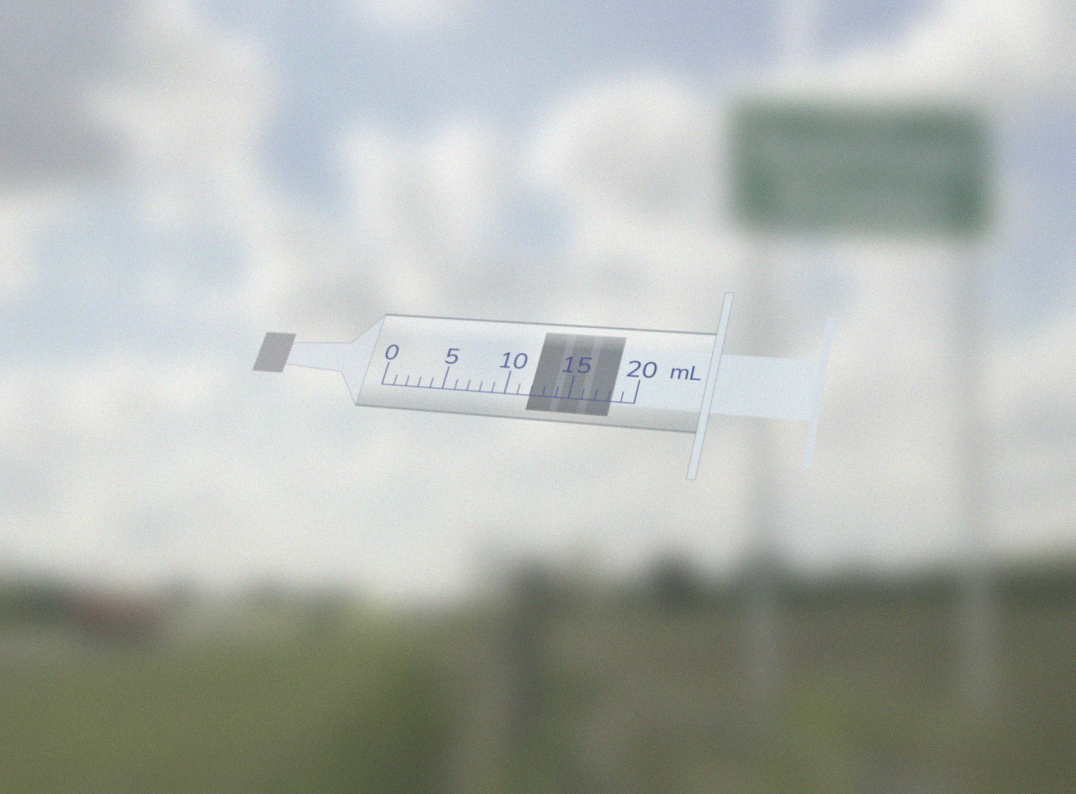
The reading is 12 mL
